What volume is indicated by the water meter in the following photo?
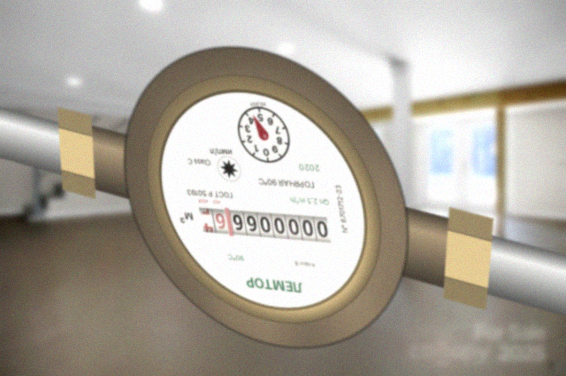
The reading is 66.644 m³
